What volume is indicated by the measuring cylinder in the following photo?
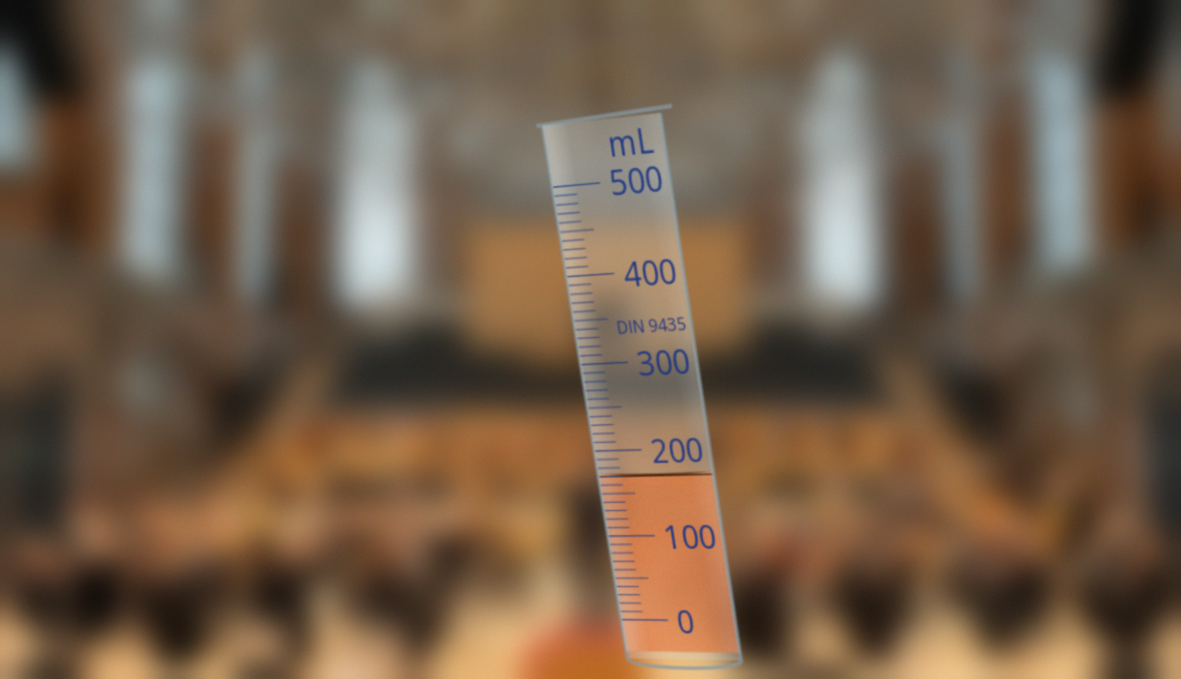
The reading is 170 mL
